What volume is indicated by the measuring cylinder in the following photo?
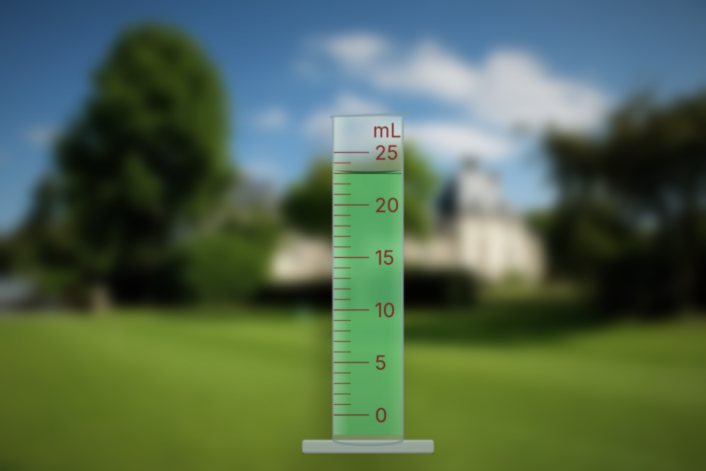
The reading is 23 mL
